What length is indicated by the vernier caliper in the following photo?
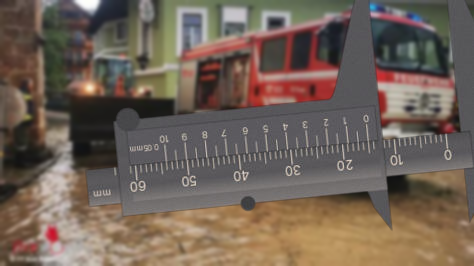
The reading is 15.0 mm
